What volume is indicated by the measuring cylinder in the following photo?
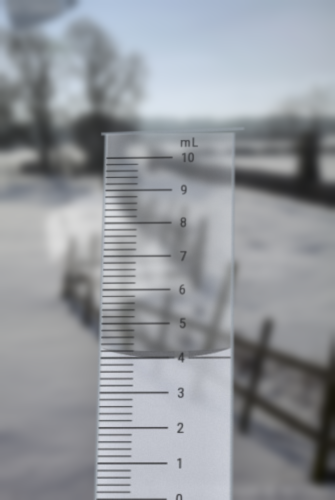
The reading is 4 mL
